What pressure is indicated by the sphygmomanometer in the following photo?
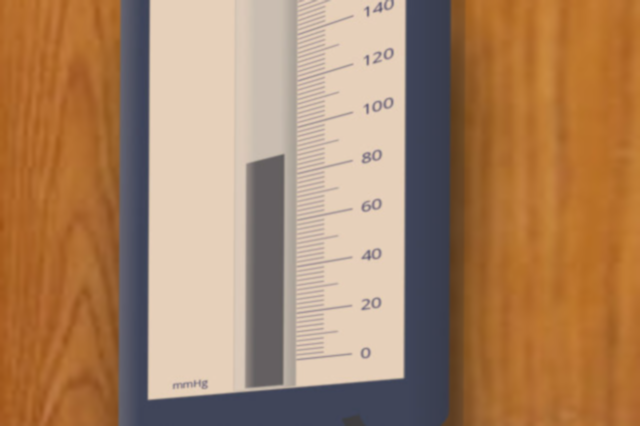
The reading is 90 mmHg
